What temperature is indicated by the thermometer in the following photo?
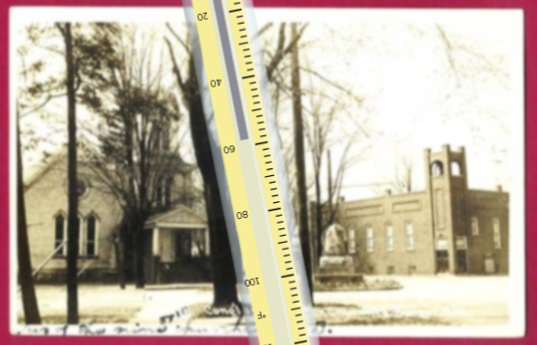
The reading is 58 °F
